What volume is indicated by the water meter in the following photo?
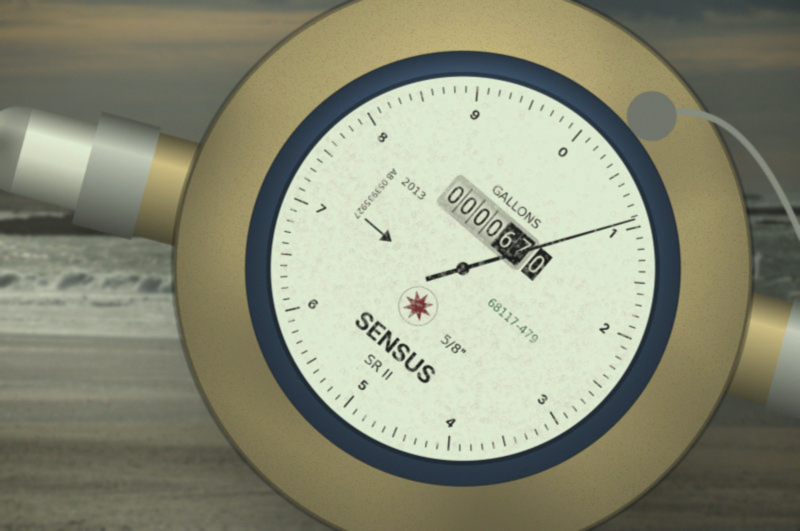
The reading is 670.9 gal
